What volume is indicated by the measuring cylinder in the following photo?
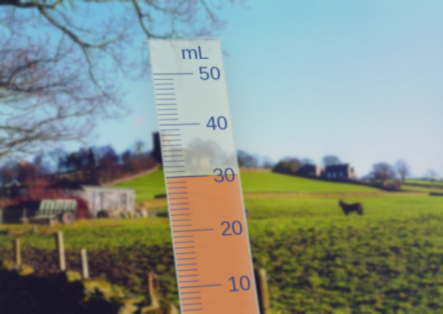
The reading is 30 mL
